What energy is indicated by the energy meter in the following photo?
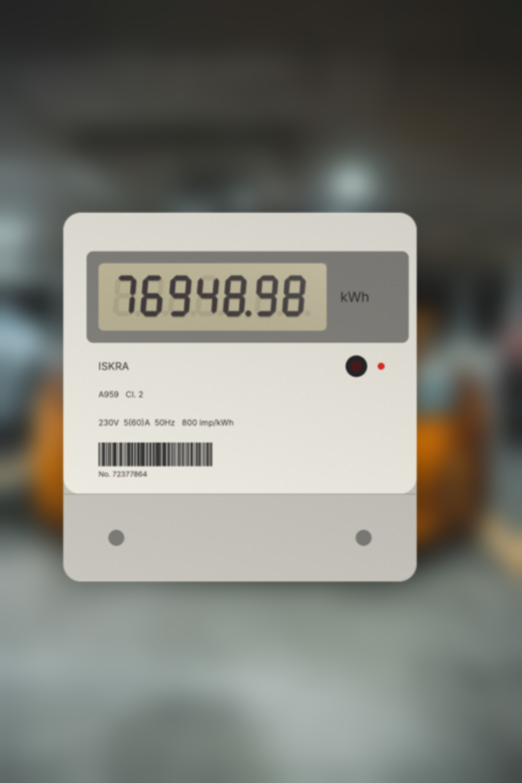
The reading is 76948.98 kWh
